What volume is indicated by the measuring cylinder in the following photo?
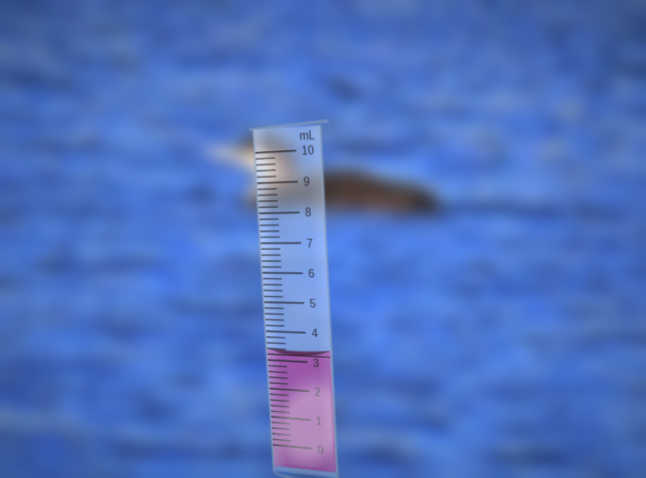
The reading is 3.2 mL
